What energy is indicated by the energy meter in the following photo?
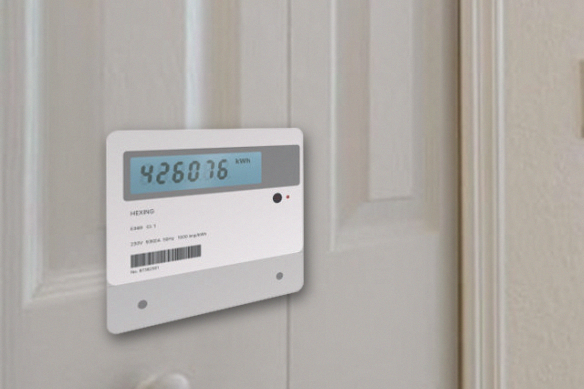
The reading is 426076 kWh
